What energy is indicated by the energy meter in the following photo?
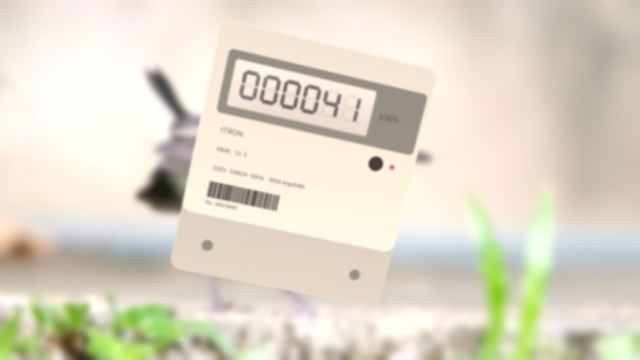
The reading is 41 kWh
